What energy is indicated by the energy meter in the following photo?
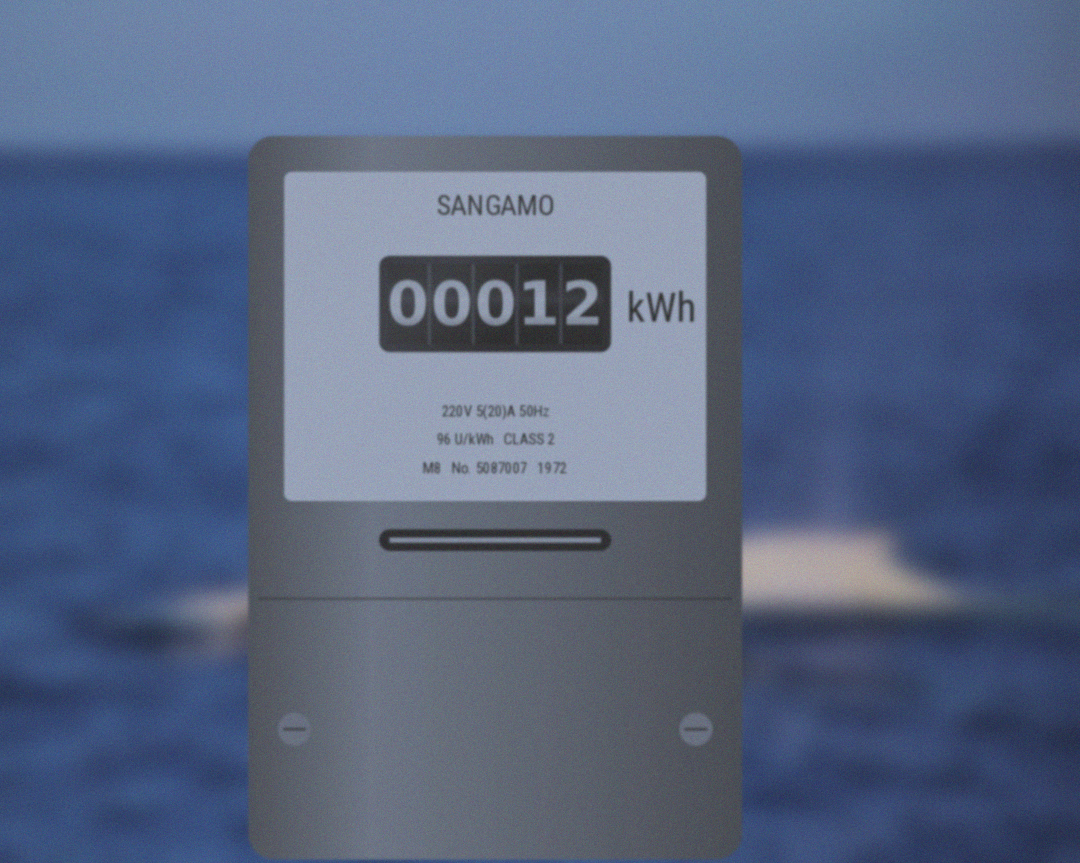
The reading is 12 kWh
